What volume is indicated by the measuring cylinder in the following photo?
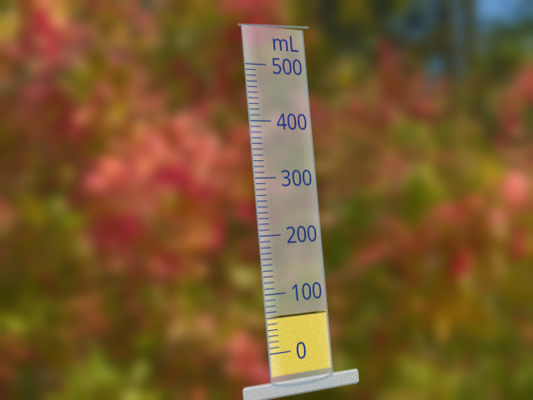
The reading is 60 mL
